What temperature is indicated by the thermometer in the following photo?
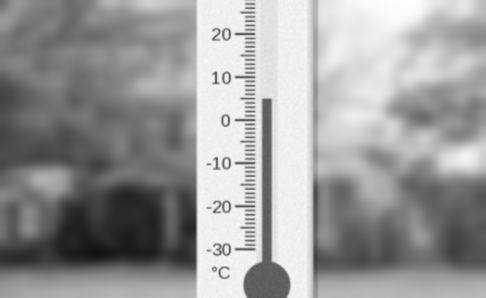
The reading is 5 °C
